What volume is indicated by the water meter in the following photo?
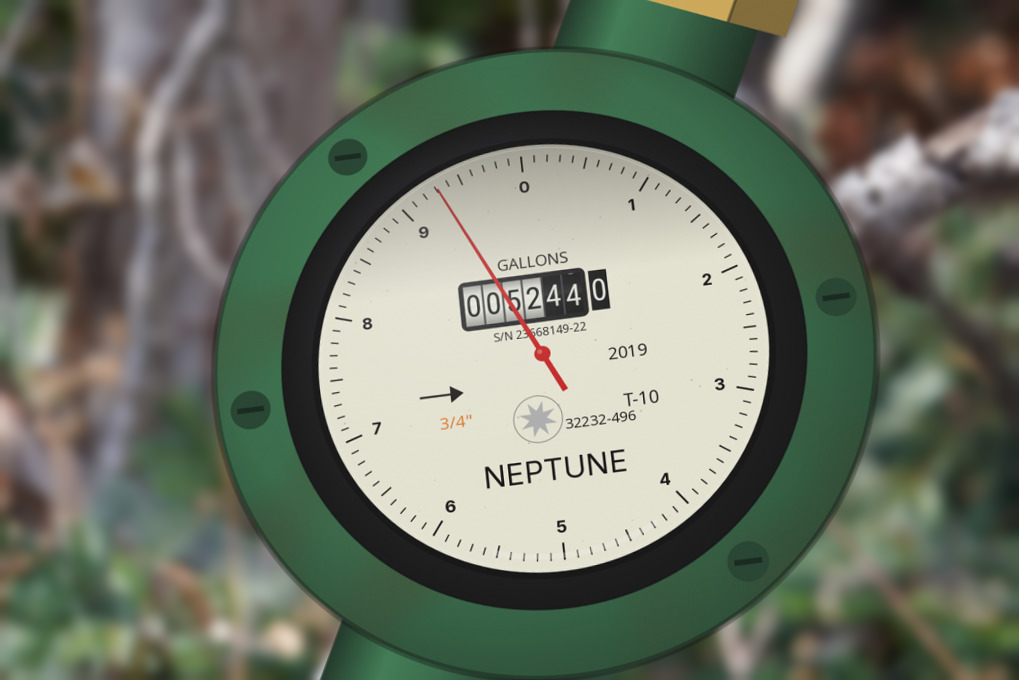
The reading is 52439.3 gal
